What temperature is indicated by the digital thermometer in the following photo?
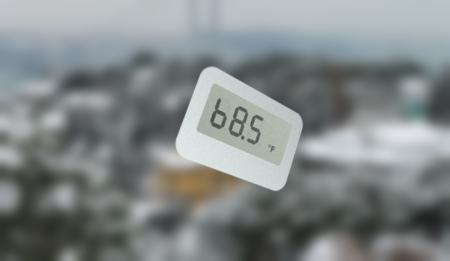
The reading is 68.5 °F
